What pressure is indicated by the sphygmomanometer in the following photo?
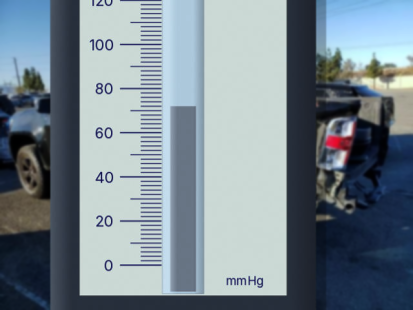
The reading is 72 mmHg
